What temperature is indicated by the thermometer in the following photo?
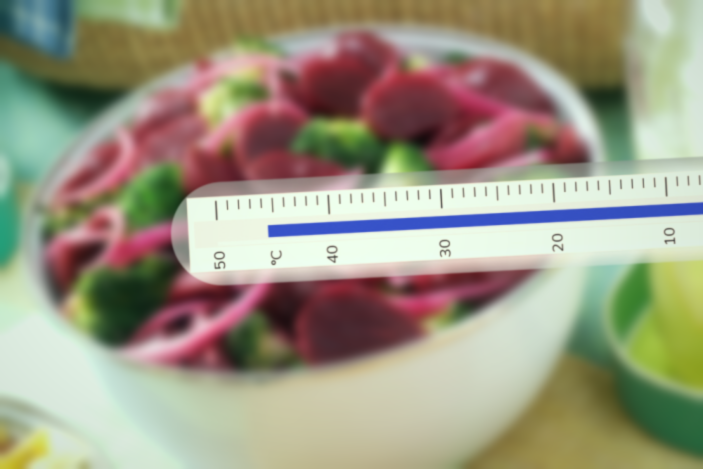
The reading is 45.5 °C
